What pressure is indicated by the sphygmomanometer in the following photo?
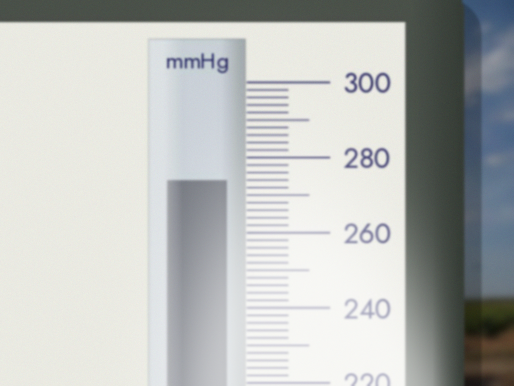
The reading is 274 mmHg
